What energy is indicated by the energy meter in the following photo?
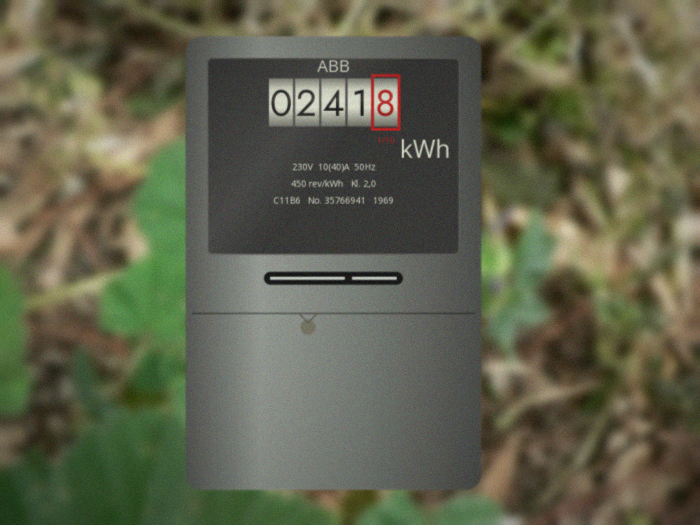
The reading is 241.8 kWh
